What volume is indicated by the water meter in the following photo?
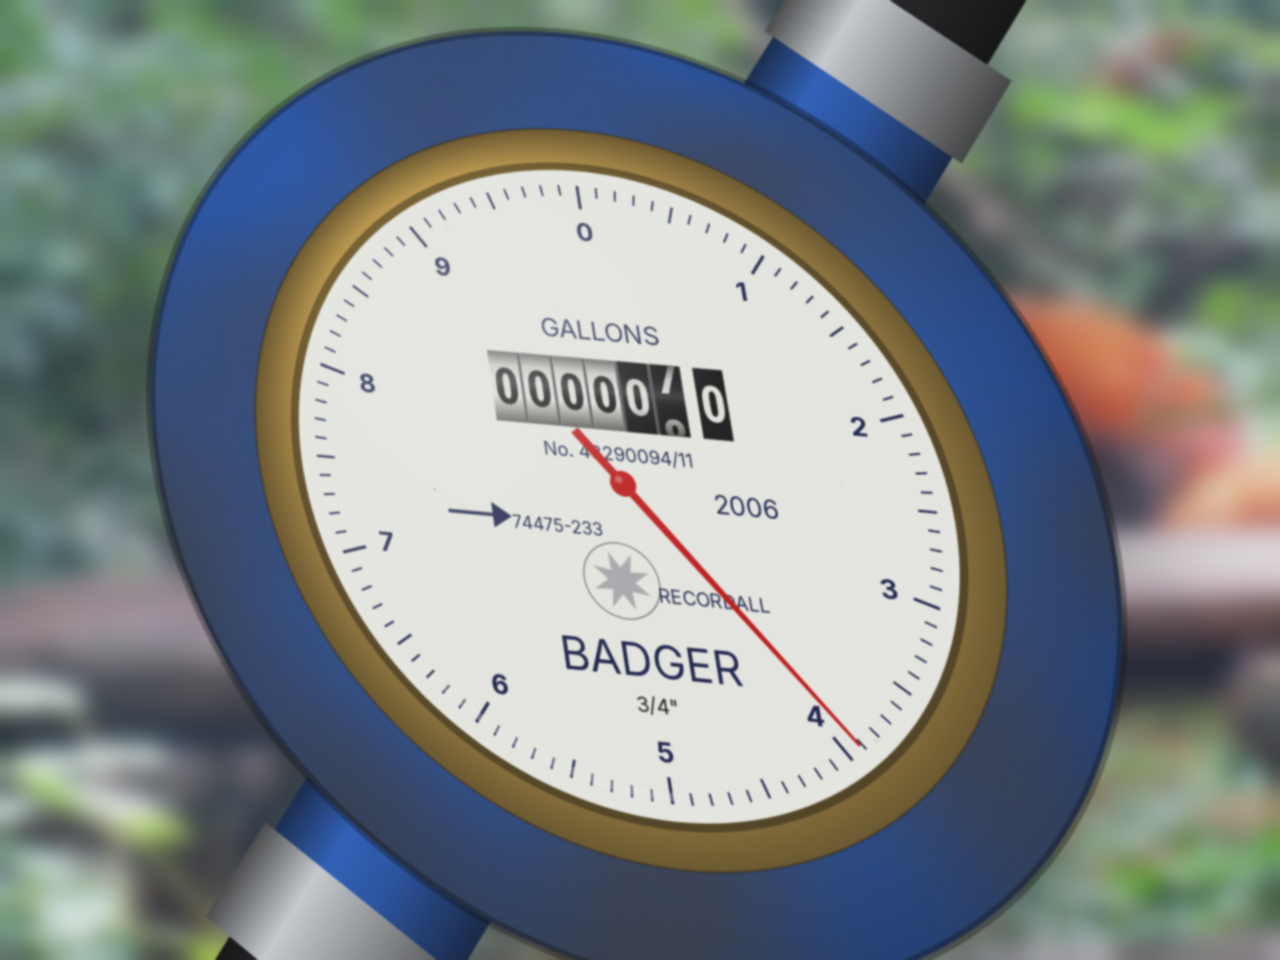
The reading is 73.9 gal
